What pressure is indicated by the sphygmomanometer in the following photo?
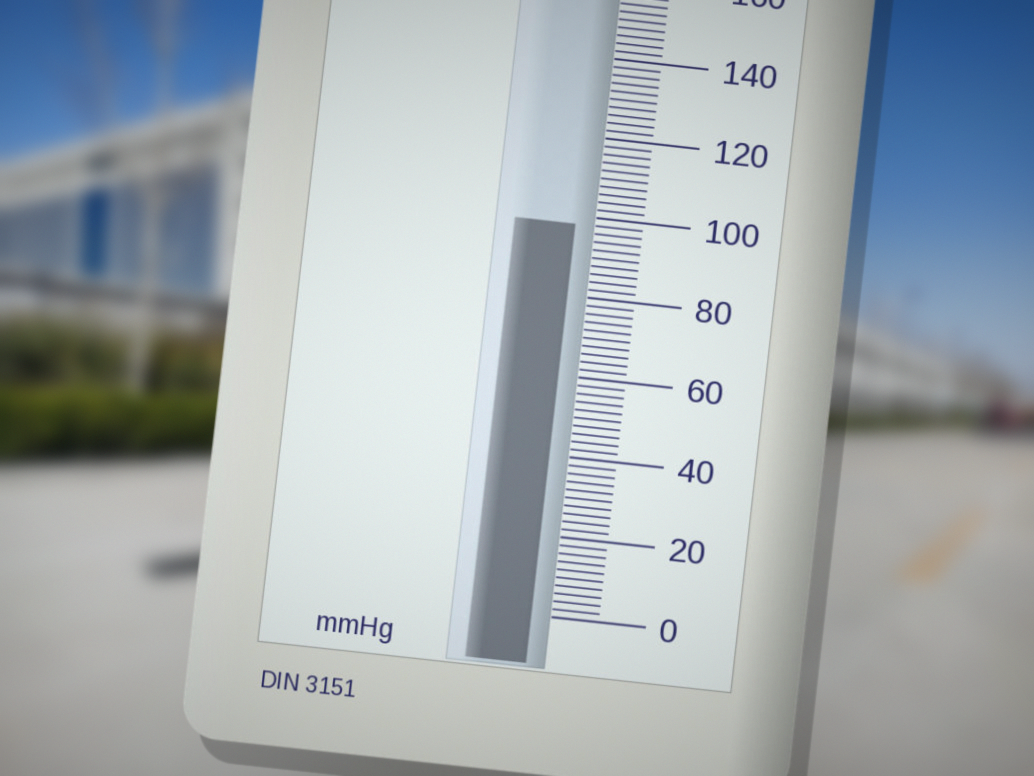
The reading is 98 mmHg
